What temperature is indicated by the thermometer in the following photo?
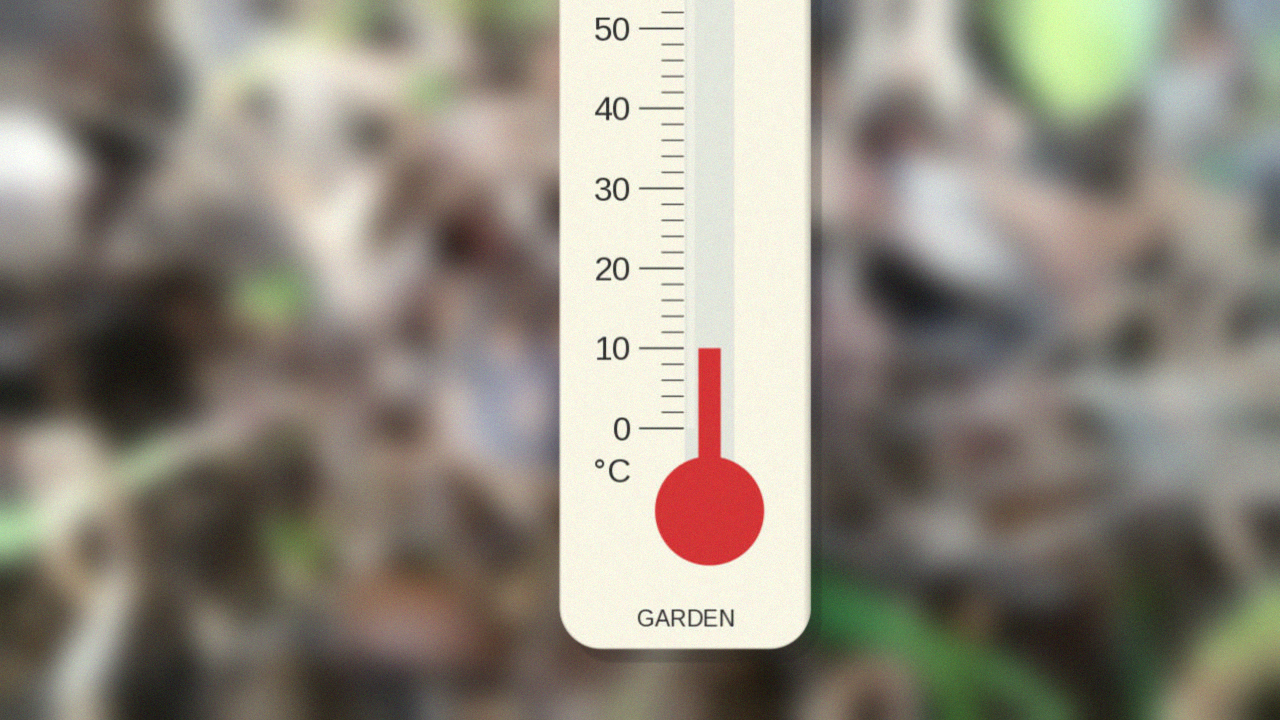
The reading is 10 °C
